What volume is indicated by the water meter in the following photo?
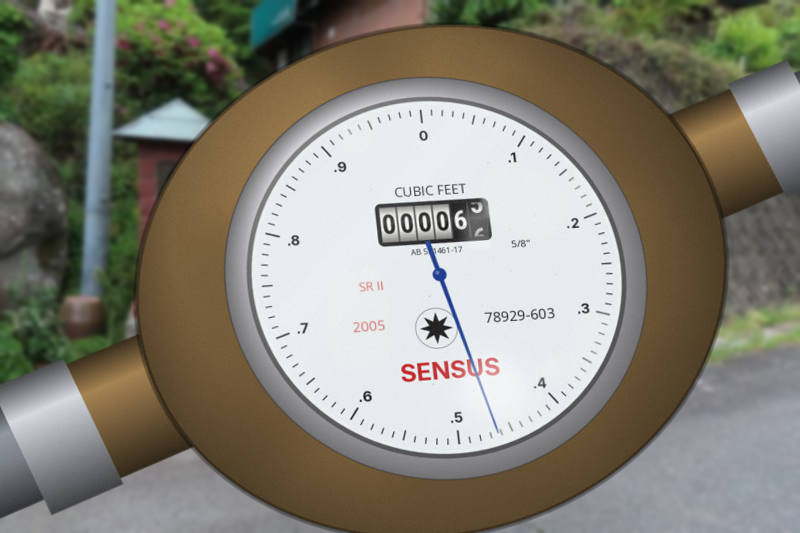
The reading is 65.46 ft³
